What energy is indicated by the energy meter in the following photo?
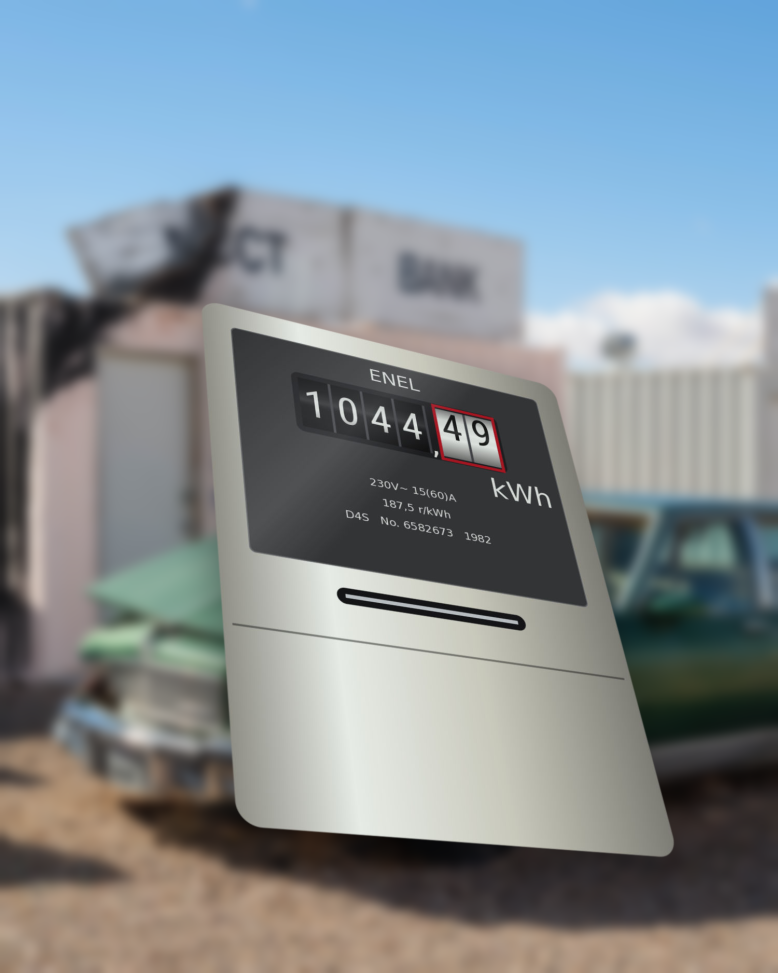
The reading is 1044.49 kWh
